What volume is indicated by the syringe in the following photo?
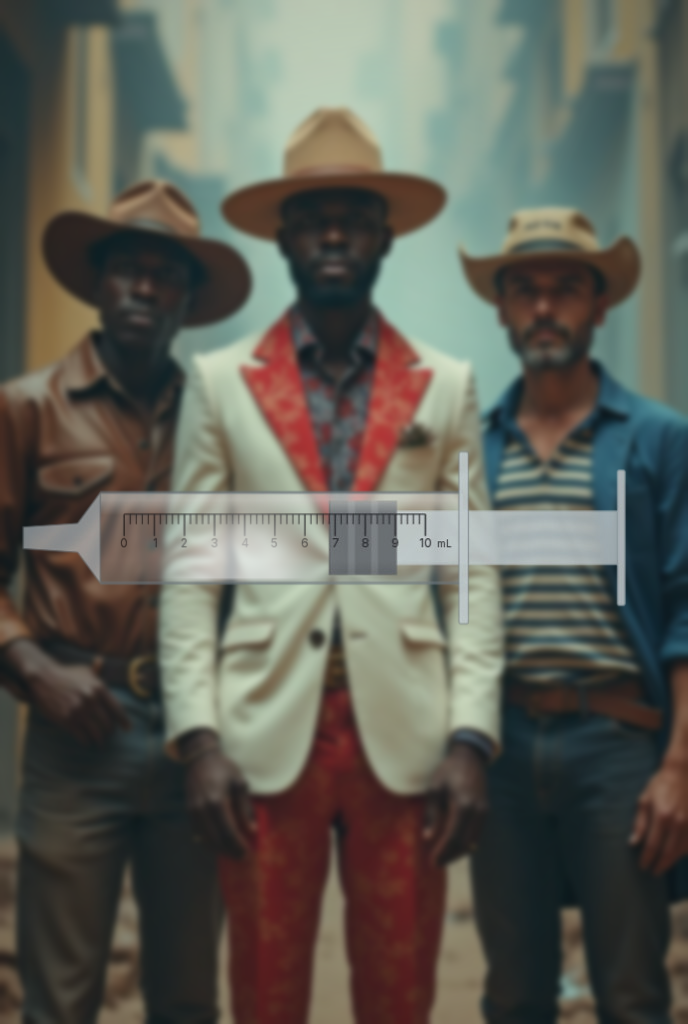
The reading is 6.8 mL
